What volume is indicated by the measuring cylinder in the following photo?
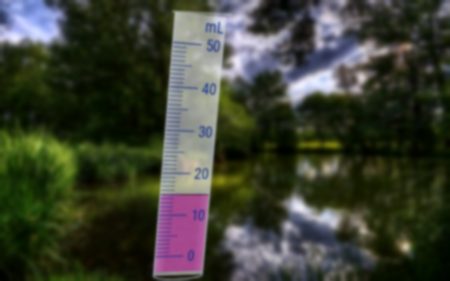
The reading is 15 mL
